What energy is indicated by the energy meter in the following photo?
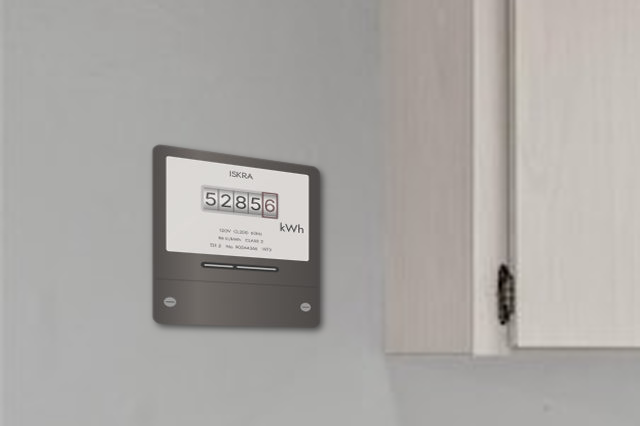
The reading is 5285.6 kWh
